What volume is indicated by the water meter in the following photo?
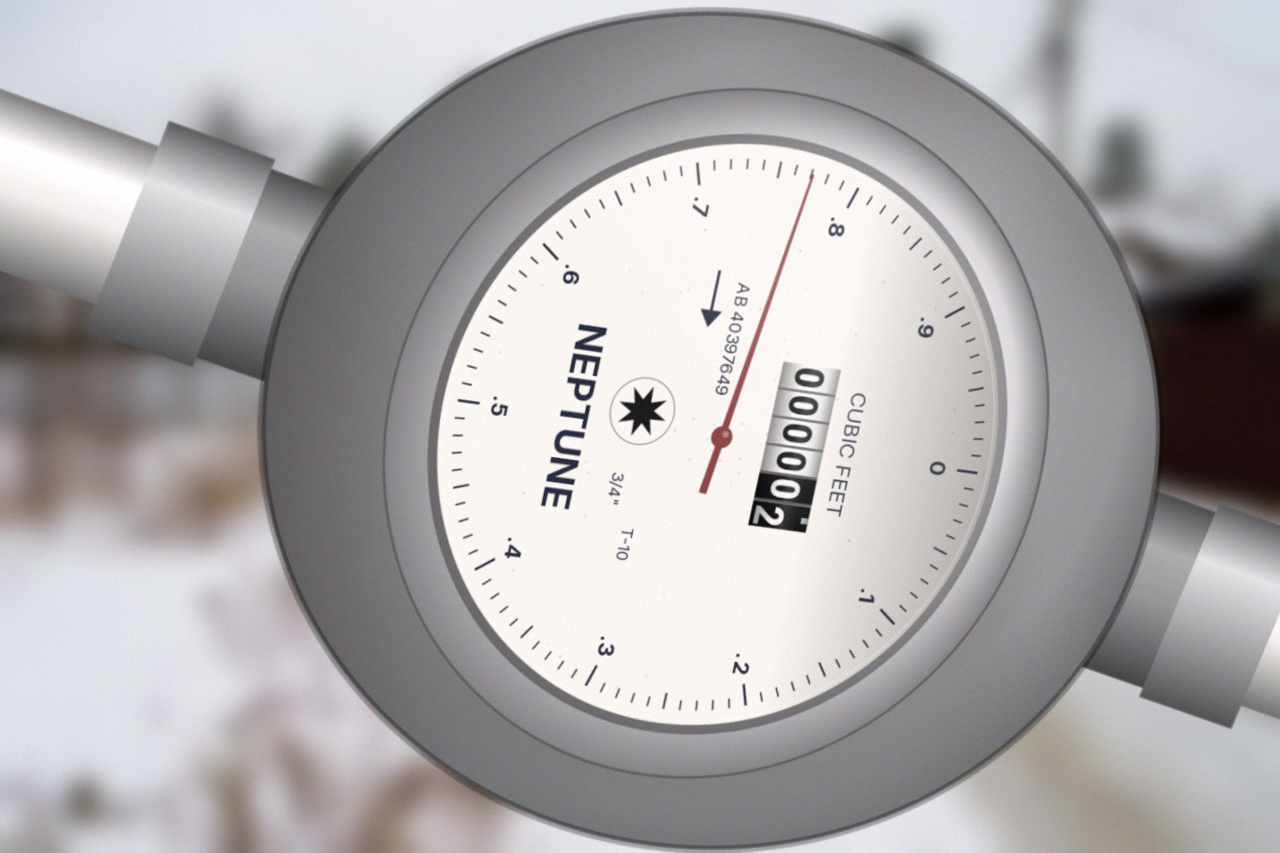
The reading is 1.77 ft³
